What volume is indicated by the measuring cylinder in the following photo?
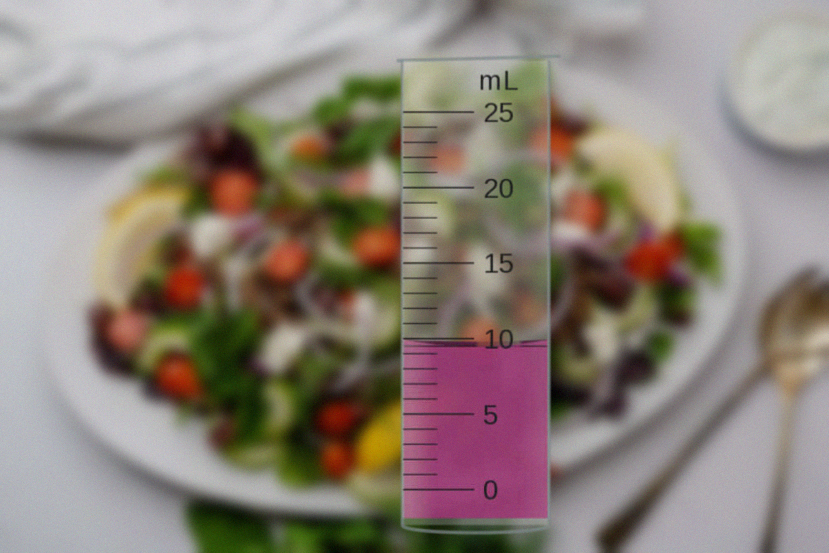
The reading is 9.5 mL
